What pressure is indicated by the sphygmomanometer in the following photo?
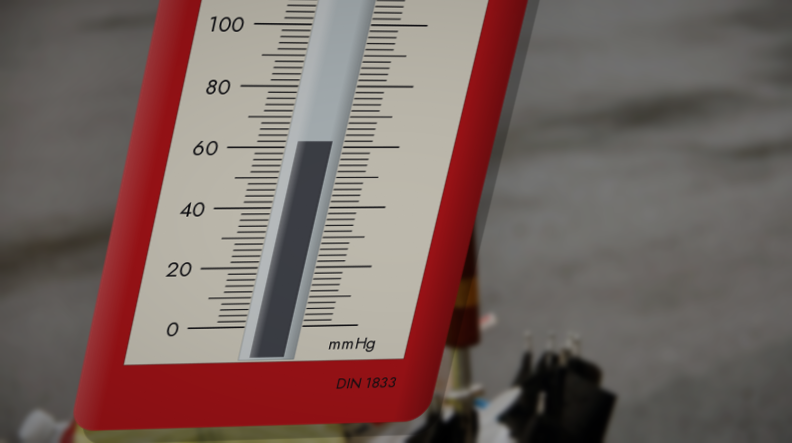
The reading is 62 mmHg
